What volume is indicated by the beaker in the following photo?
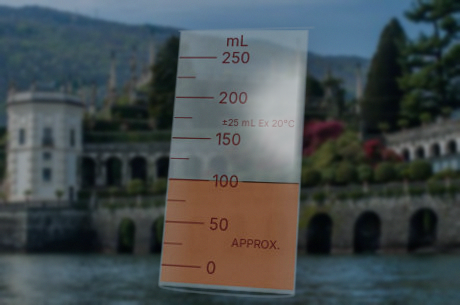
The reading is 100 mL
